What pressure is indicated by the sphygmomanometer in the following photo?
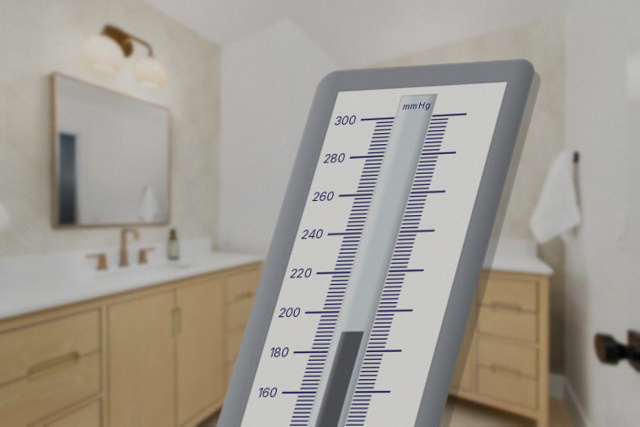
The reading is 190 mmHg
